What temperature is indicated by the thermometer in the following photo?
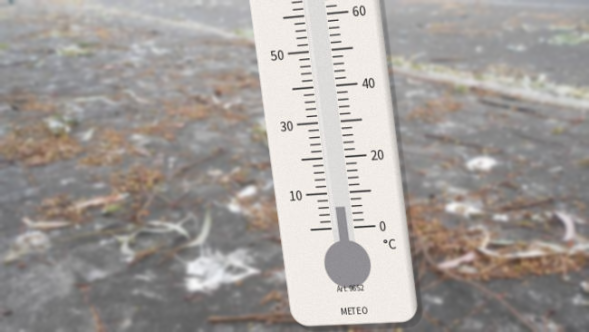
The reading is 6 °C
